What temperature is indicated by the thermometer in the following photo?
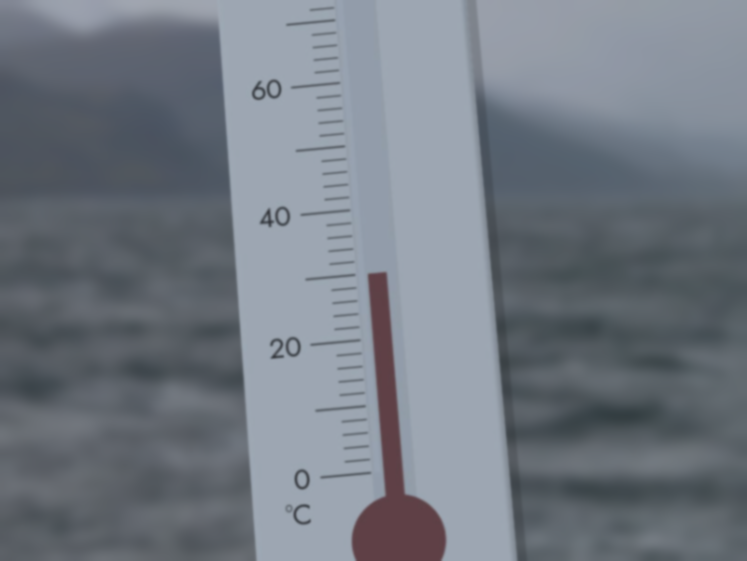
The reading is 30 °C
